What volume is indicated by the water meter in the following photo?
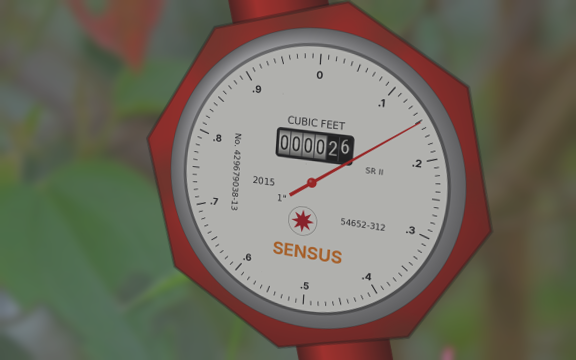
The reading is 26.15 ft³
